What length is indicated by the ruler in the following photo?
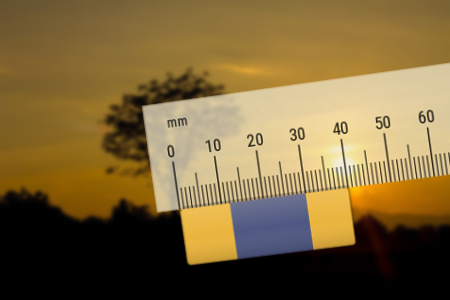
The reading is 40 mm
